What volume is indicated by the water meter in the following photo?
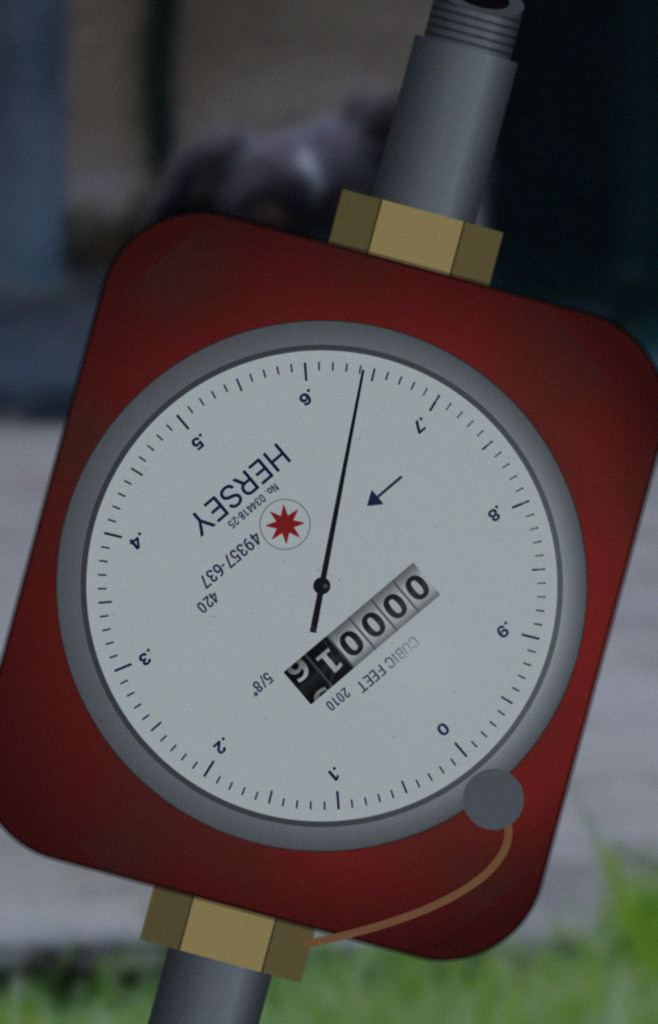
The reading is 15.64 ft³
